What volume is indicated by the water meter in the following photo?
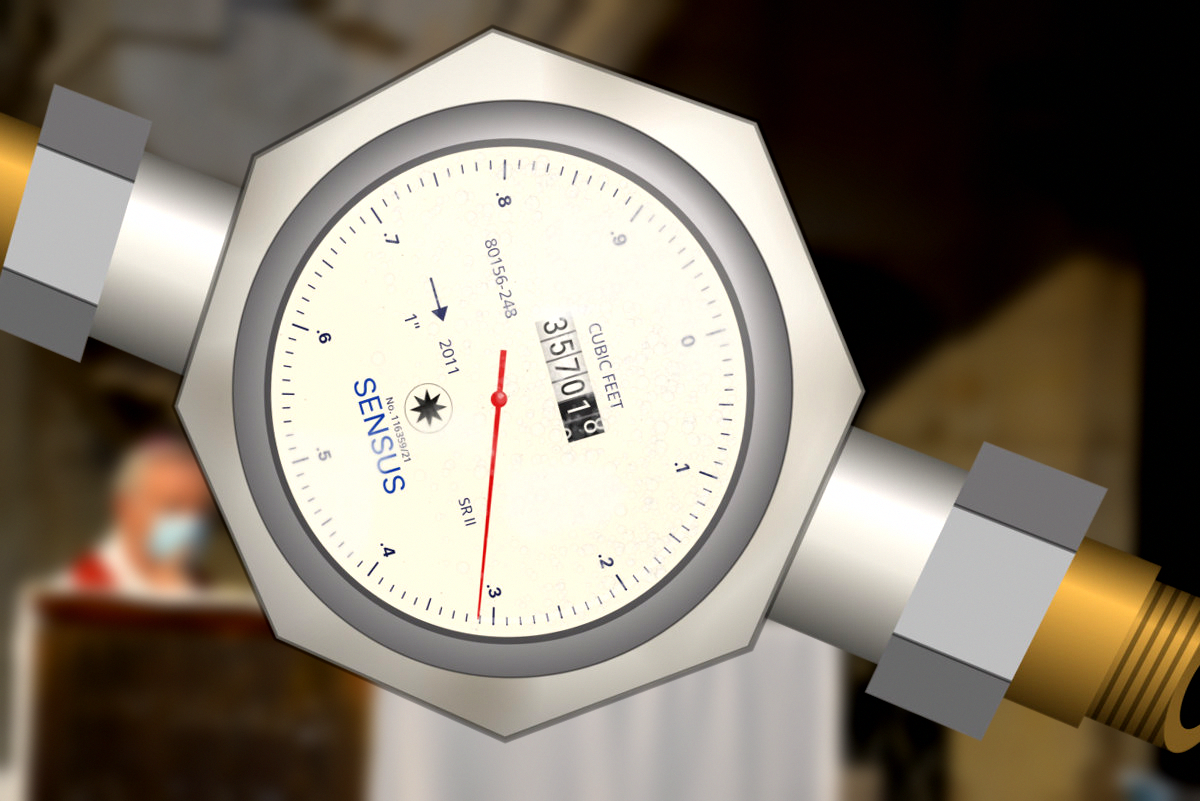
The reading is 357018.31 ft³
